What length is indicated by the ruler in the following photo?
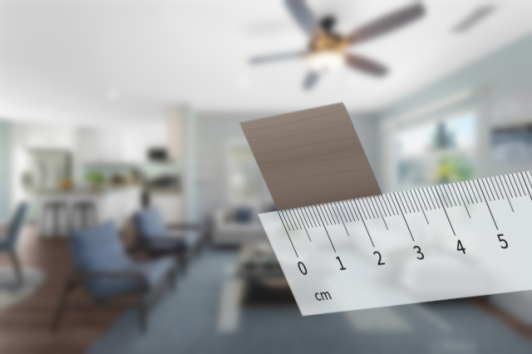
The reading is 2.7 cm
